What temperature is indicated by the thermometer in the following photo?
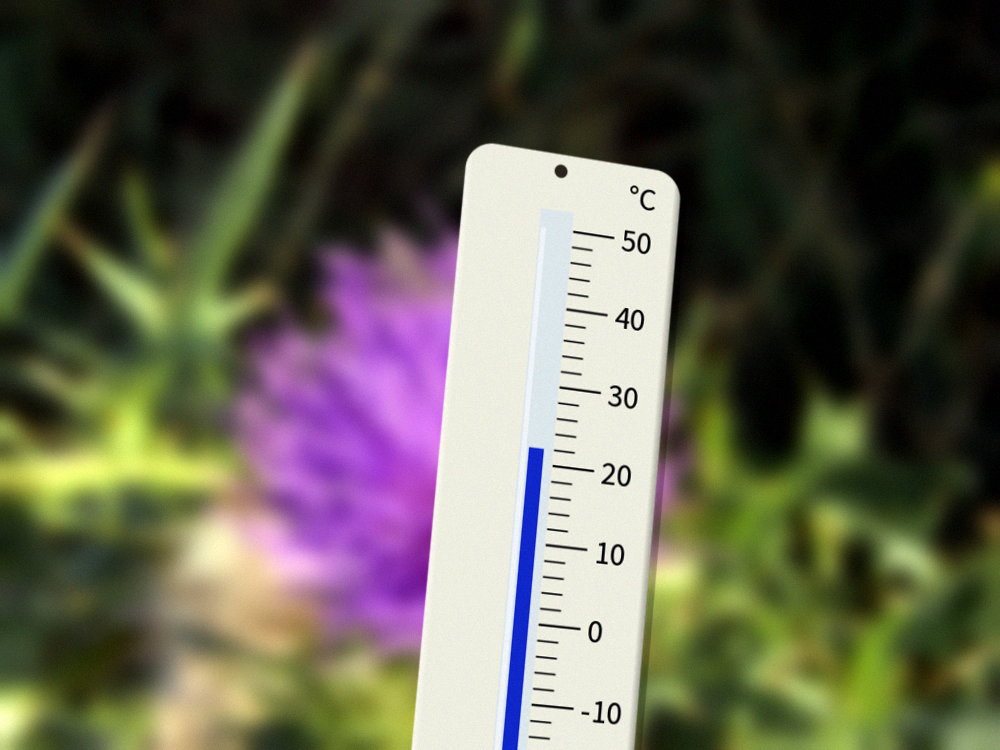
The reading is 22 °C
